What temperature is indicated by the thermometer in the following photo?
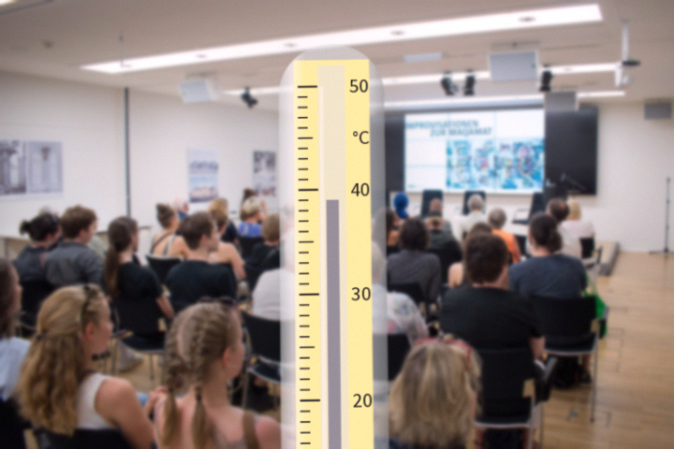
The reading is 39 °C
